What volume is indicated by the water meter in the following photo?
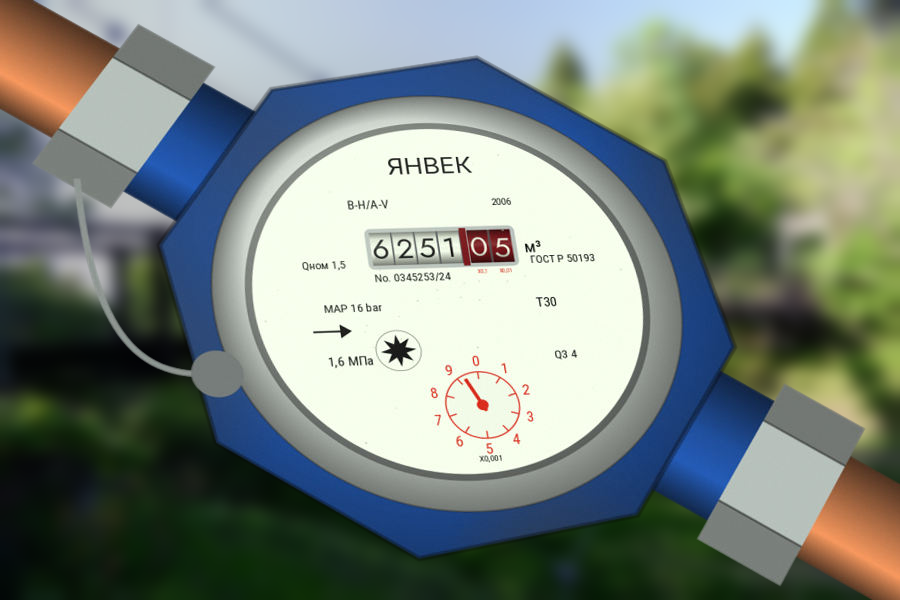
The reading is 6251.049 m³
